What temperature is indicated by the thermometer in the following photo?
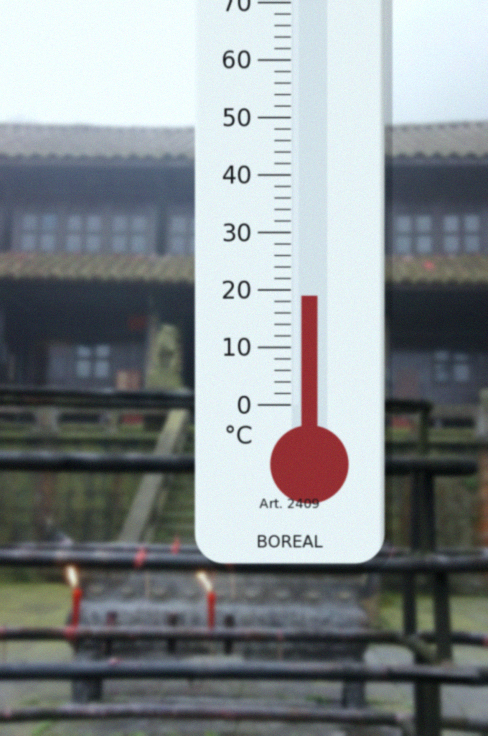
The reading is 19 °C
